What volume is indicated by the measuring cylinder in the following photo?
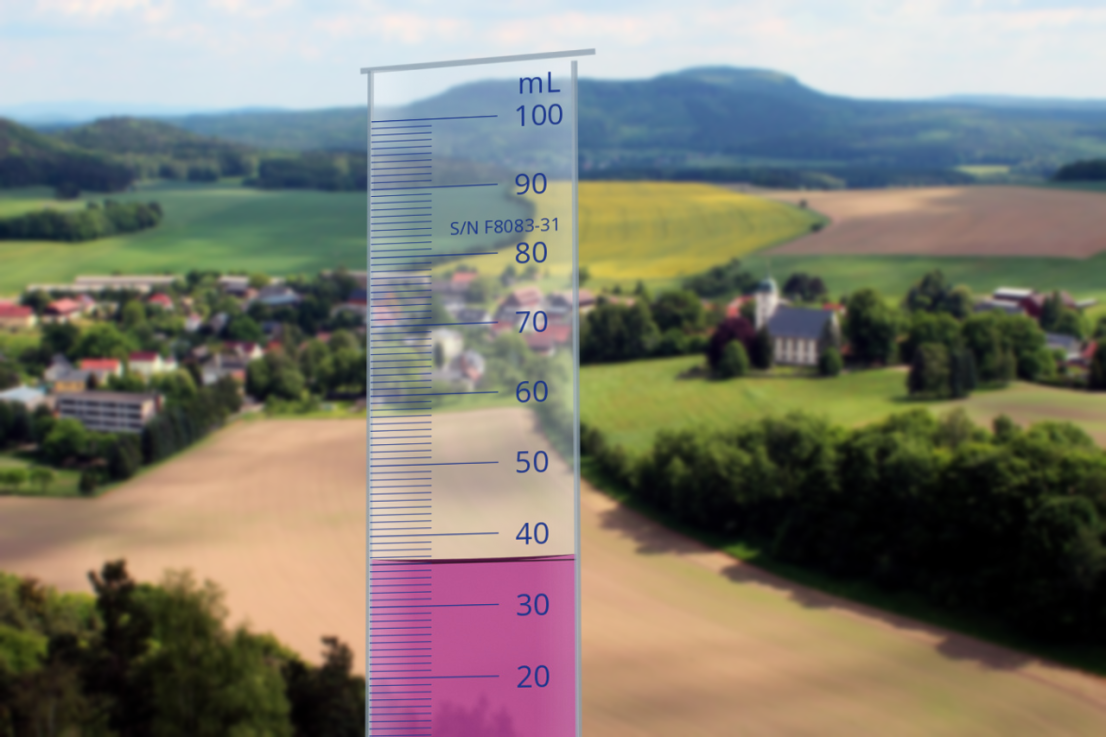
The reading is 36 mL
